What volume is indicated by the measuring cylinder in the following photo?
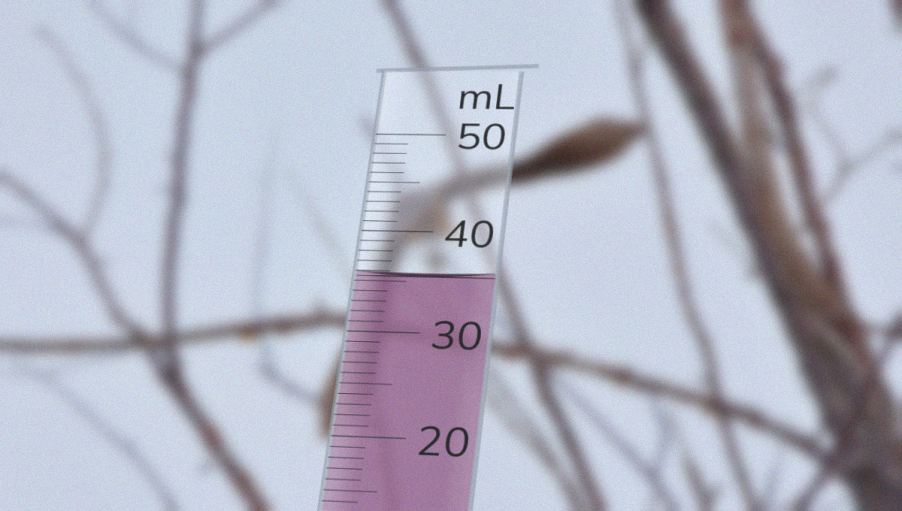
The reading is 35.5 mL
